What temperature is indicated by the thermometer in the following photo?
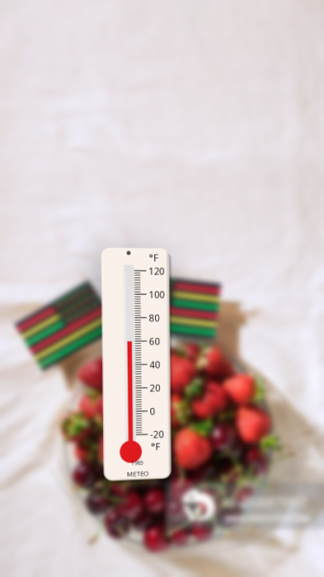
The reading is 60 °F
